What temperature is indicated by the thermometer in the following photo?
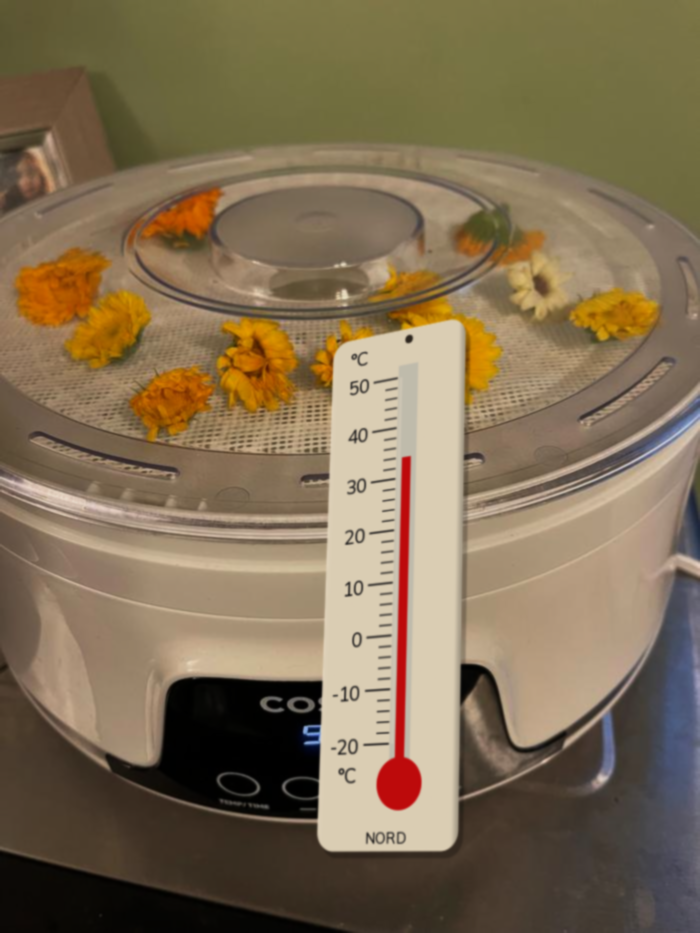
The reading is 34 °C
